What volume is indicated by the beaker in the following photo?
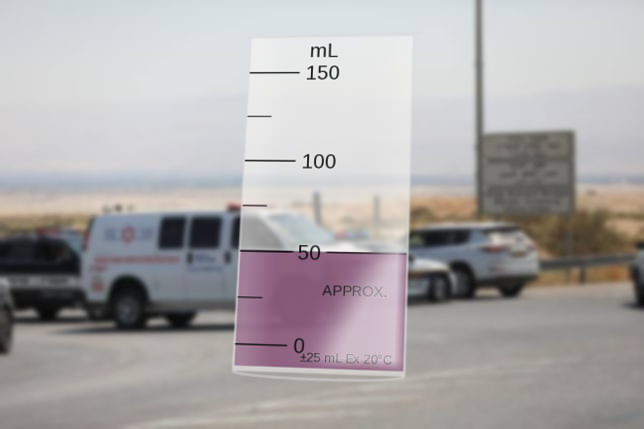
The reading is 50 mL
